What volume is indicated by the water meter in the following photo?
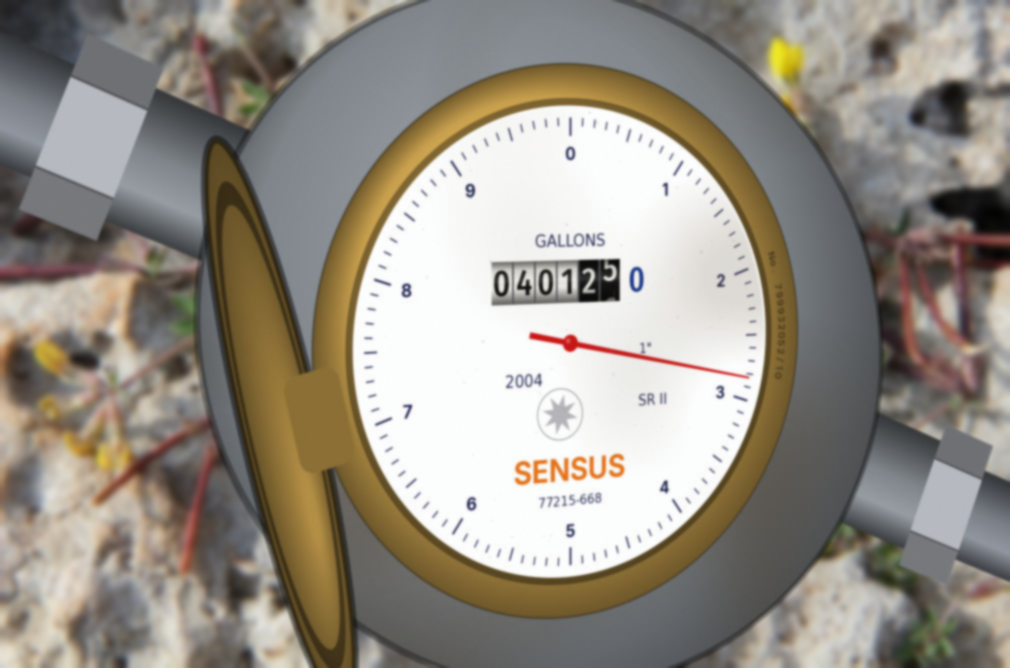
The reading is 401252.8 gal
